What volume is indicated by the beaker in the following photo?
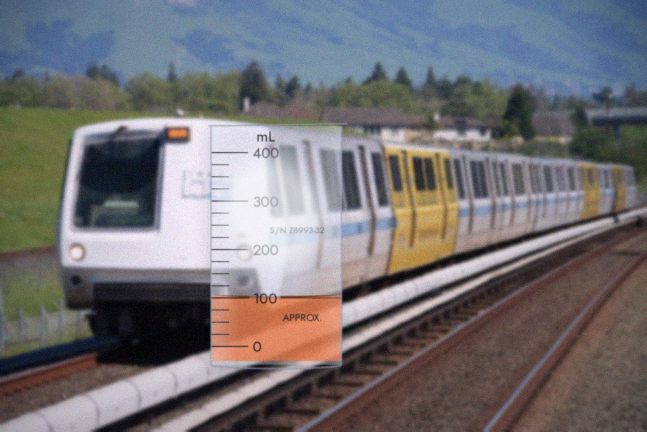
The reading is 100 mL
